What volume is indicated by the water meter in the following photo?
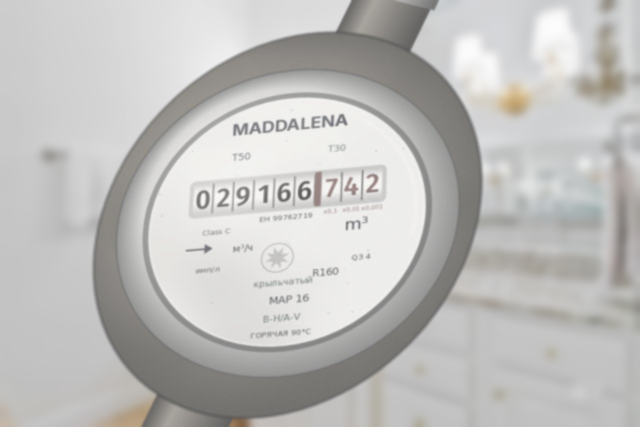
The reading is 29166.742 m³
